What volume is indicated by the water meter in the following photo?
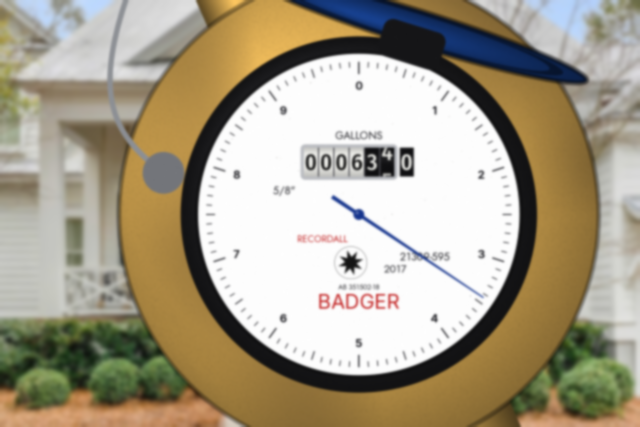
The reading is 6343.4 gal
